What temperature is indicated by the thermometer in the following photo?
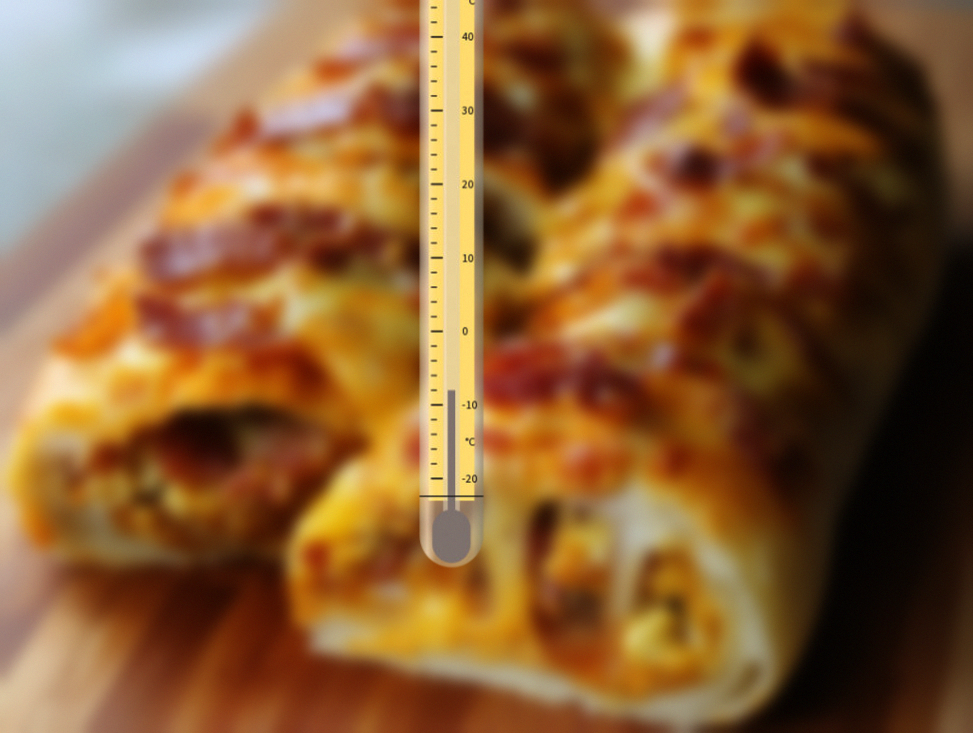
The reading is -8 °C
